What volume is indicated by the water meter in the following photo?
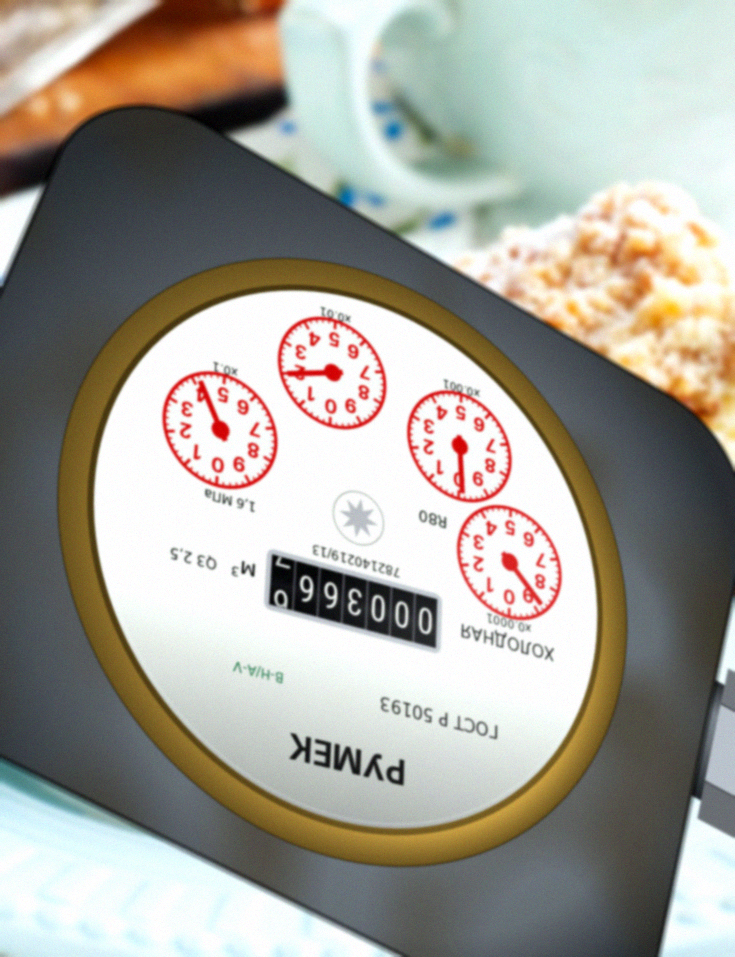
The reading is 3666.4198 m³
